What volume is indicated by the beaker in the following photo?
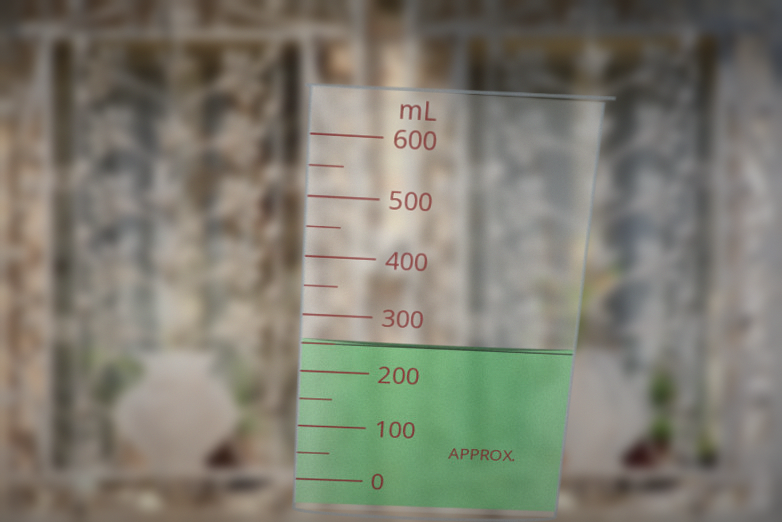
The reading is 250 mL
